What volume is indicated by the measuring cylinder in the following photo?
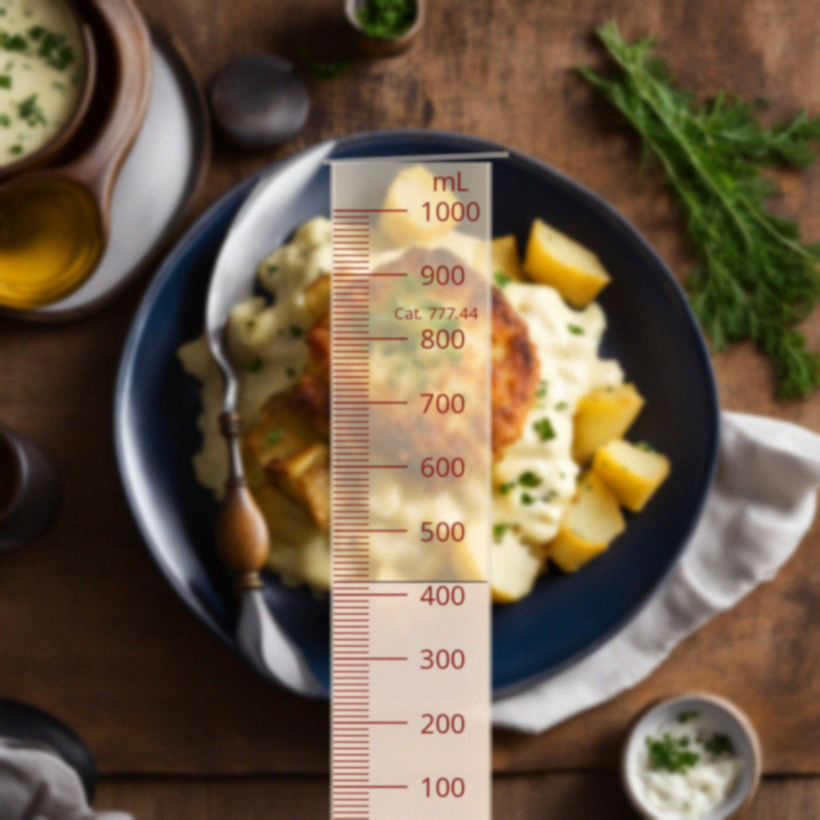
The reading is 420 mL
